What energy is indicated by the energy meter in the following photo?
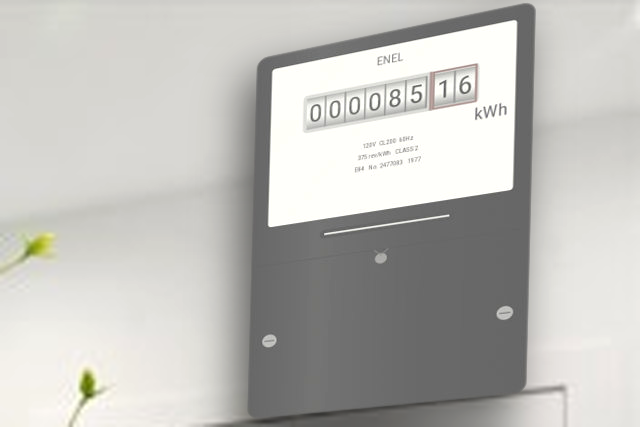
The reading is 85.16 kWh
